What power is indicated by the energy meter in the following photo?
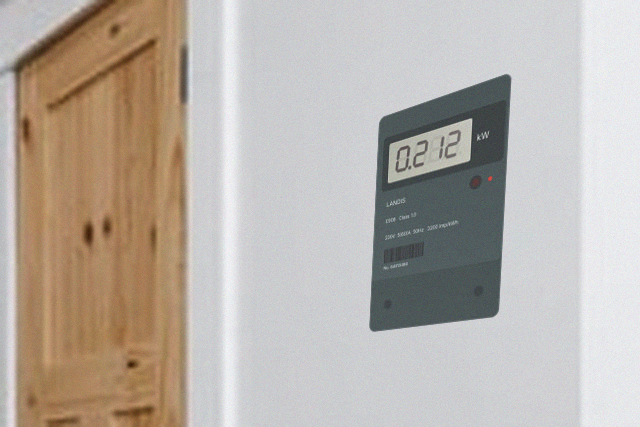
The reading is 0.212 kW
